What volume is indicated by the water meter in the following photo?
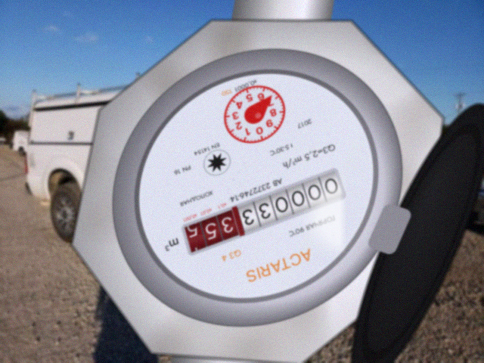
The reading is 33.3546 m³
